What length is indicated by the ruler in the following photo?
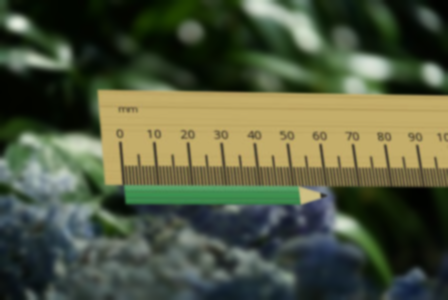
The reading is 60 mm
